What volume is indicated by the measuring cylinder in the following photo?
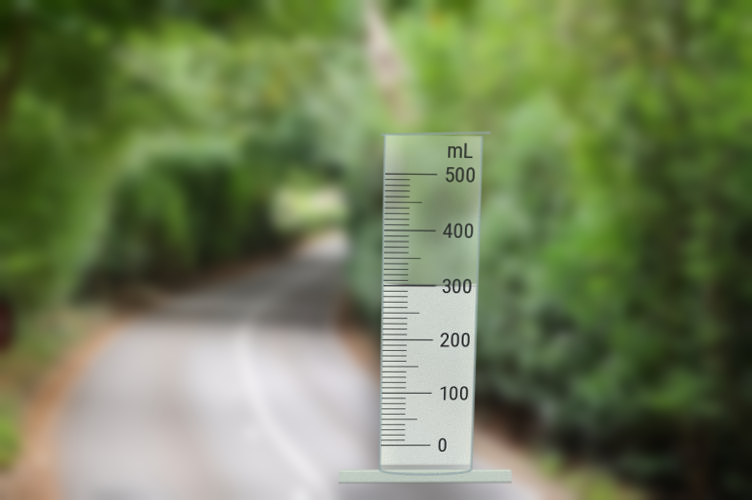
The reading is 300 mL
